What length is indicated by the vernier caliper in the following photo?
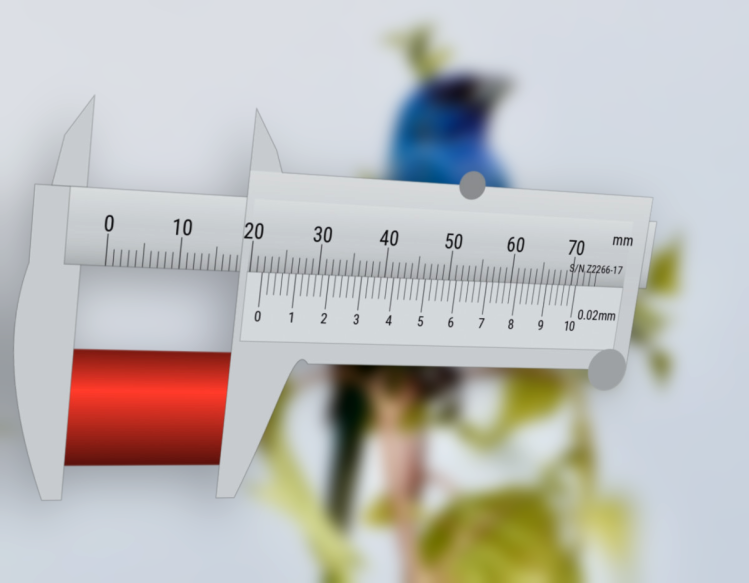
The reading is 21.8 mm
